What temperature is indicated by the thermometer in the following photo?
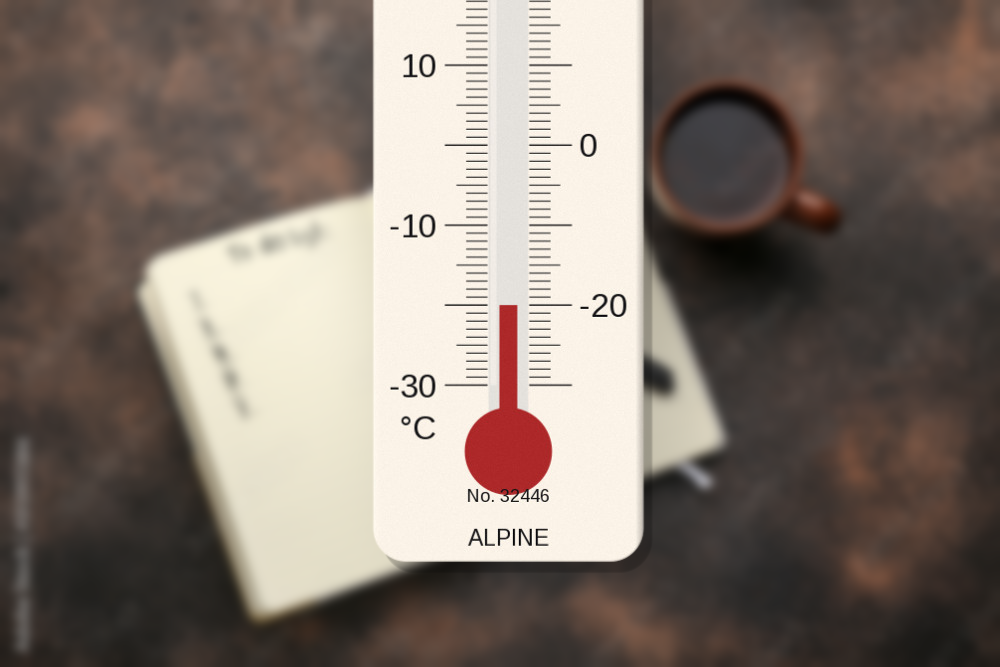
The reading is -20 °C
